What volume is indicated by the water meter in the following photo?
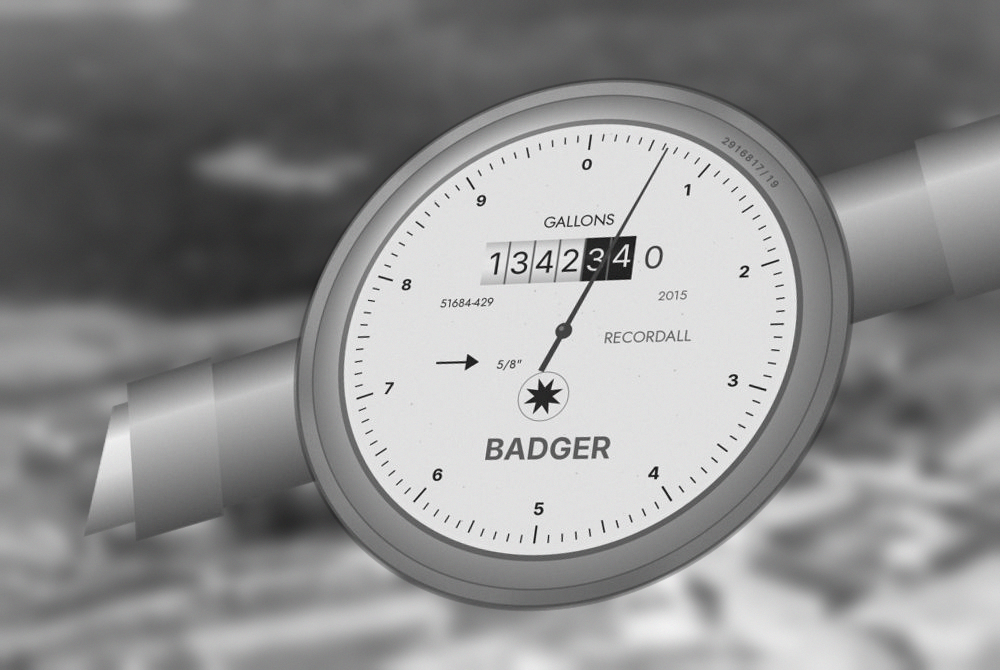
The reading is 1342340.6 gal
